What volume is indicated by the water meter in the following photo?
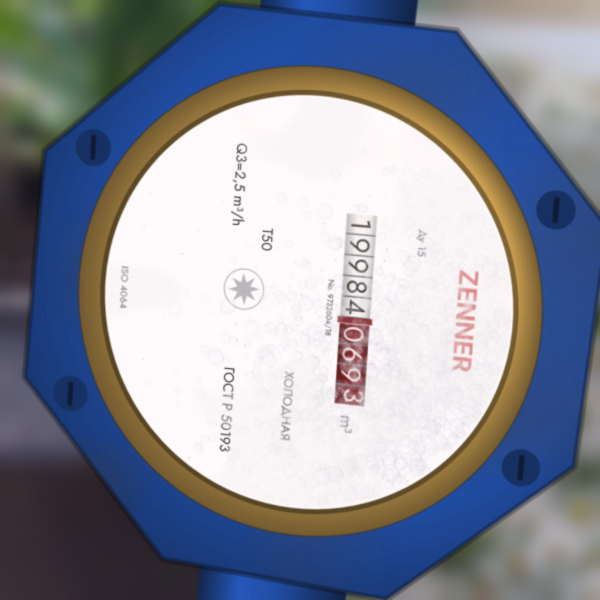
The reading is 19984.0693 m³
